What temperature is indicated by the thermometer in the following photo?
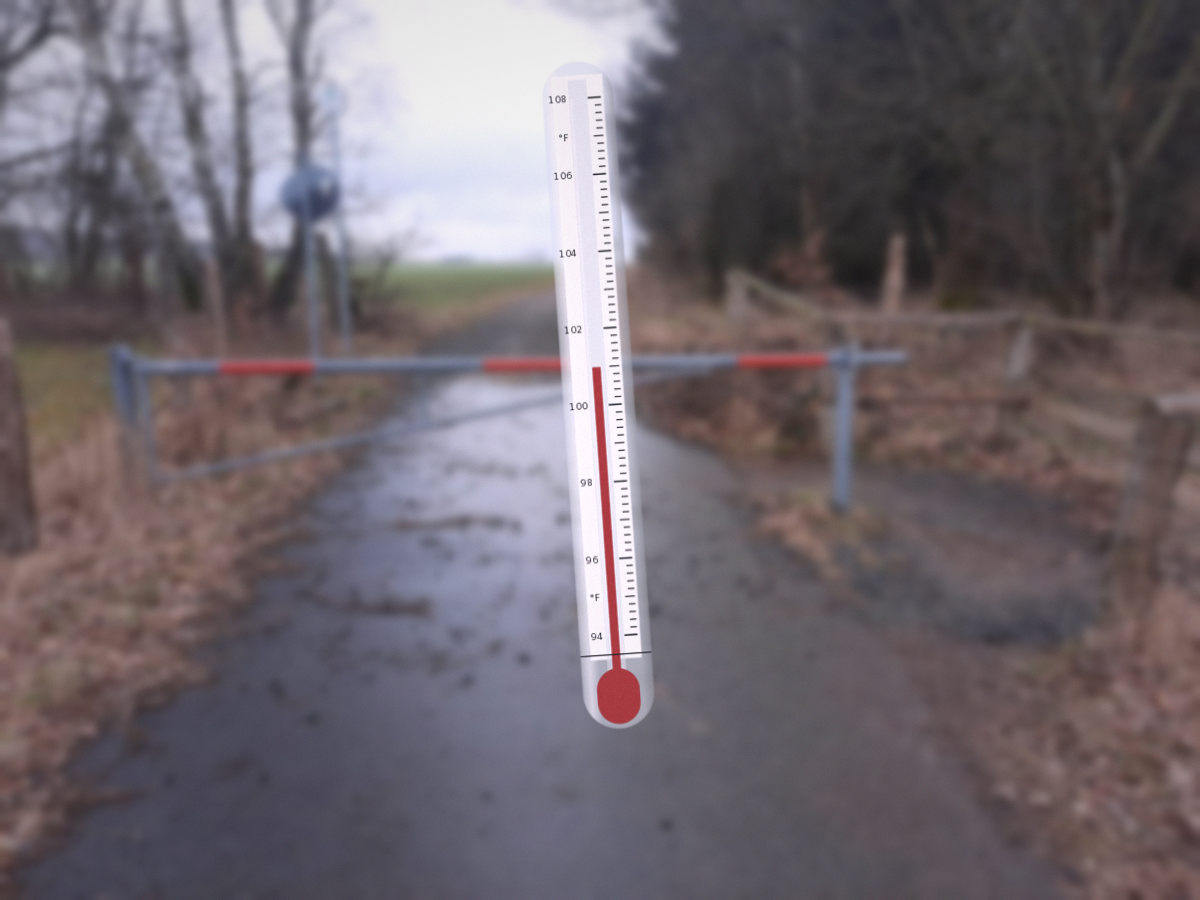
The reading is 101 °F
